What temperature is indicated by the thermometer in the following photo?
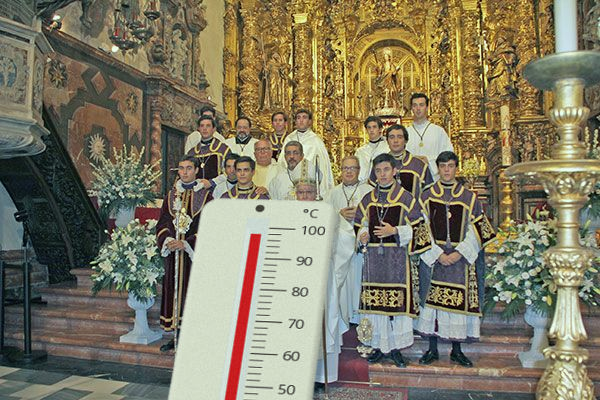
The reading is 98 °C
